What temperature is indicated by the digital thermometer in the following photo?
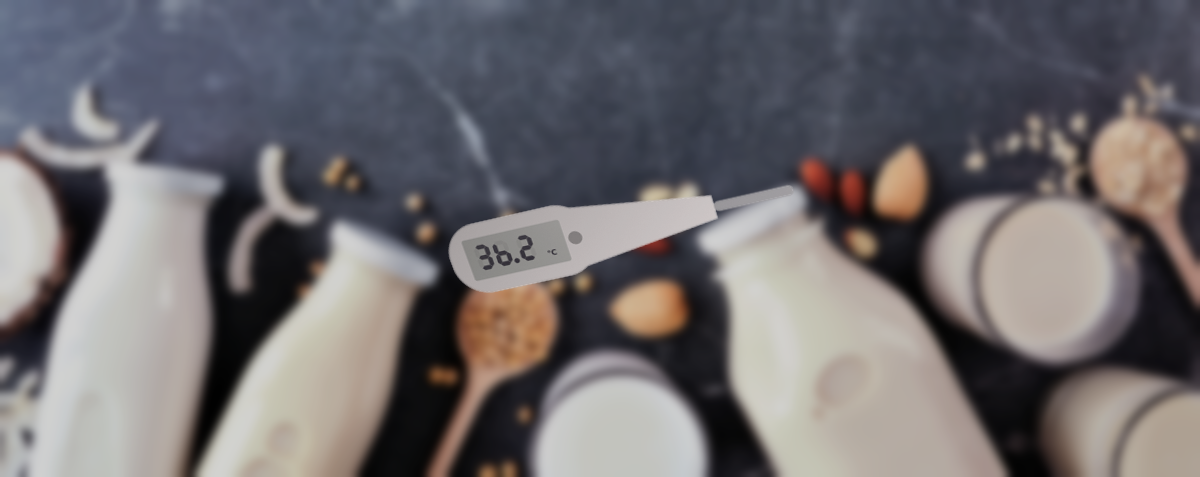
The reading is 36.2 °C
